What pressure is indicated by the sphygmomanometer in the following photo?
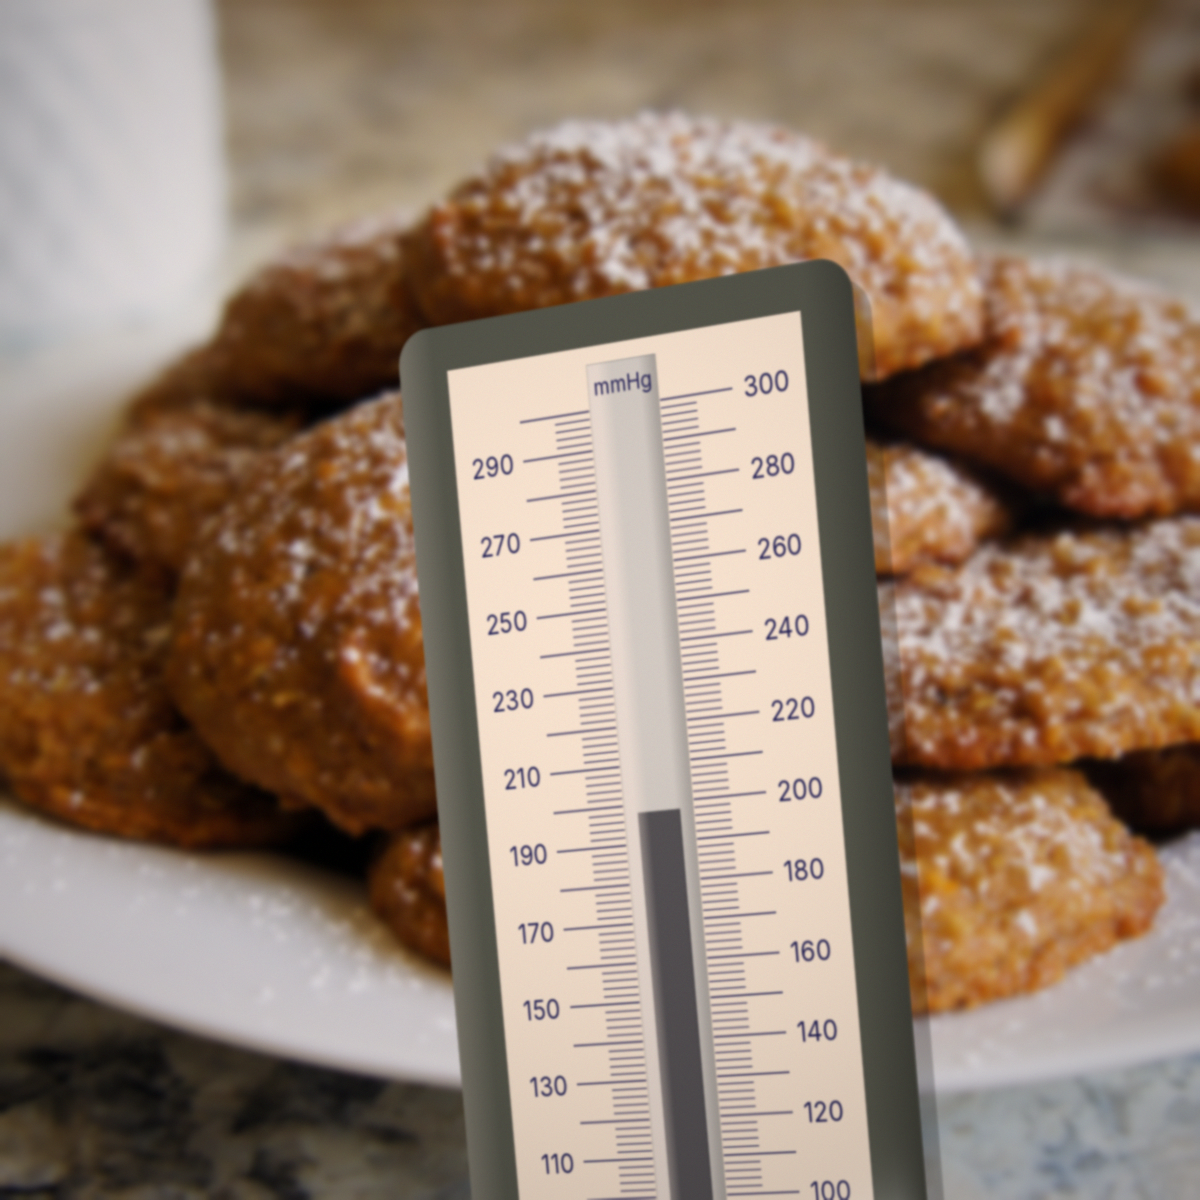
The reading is 198 mmHg
